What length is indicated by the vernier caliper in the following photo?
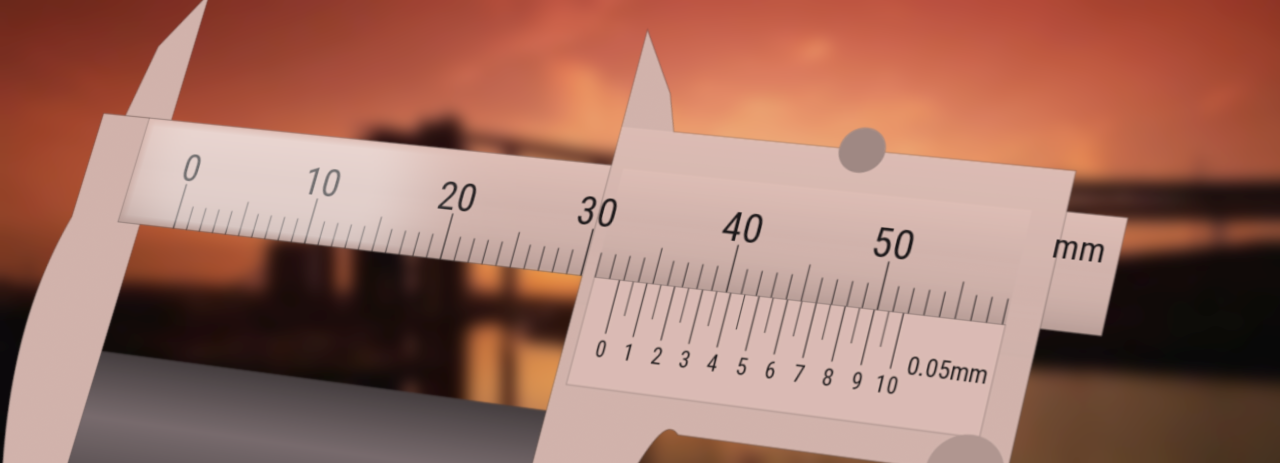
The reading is 32.7 mm
